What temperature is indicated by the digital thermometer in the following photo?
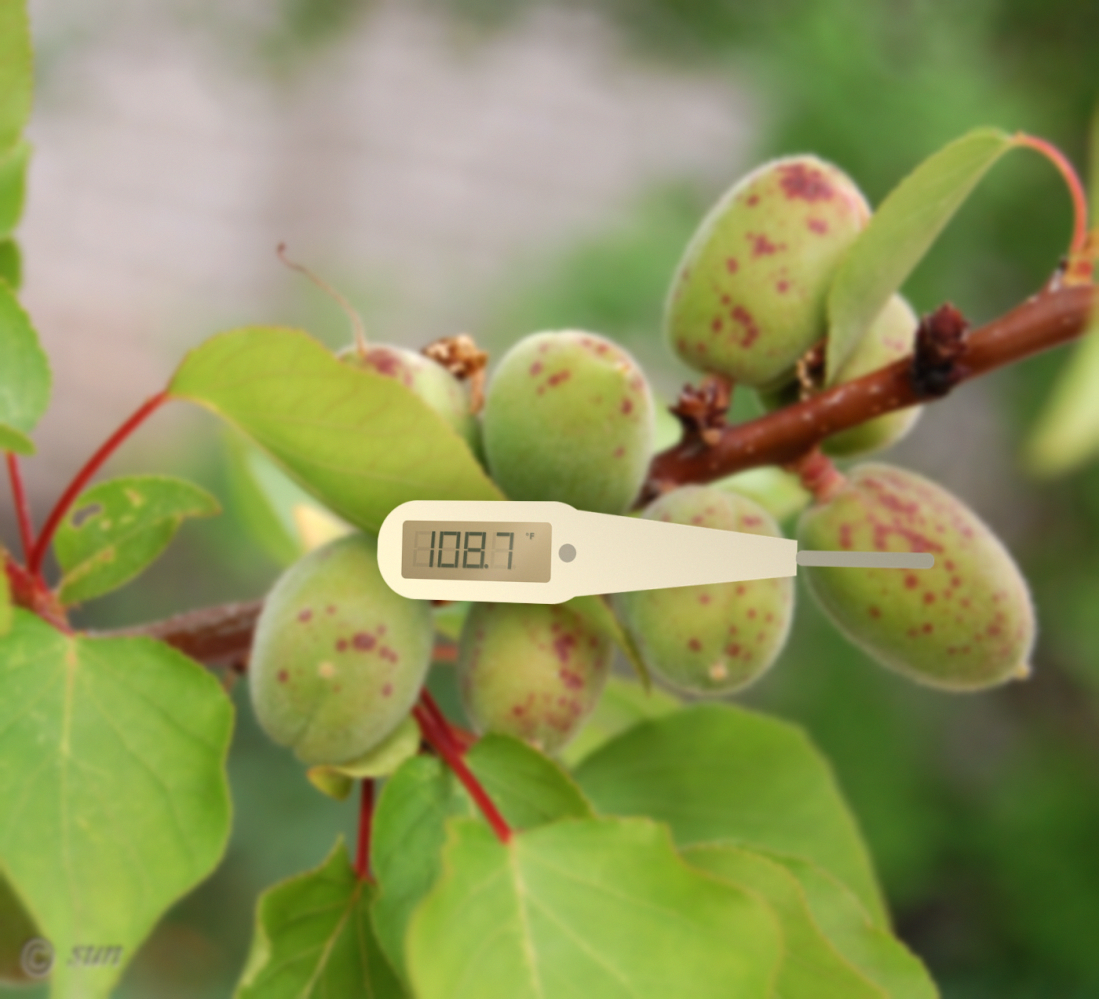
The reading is 108.7 °F
